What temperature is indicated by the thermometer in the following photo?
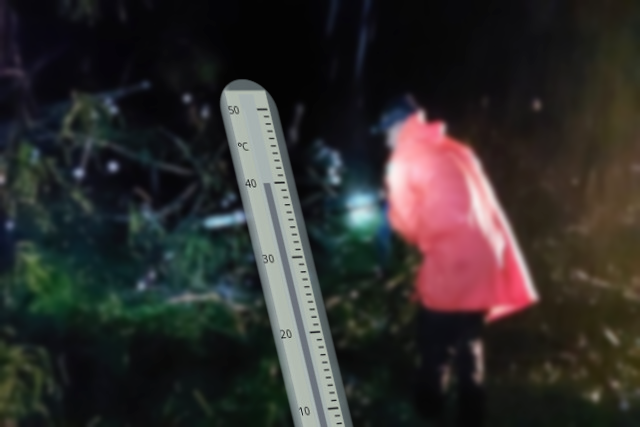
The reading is 40 °C
